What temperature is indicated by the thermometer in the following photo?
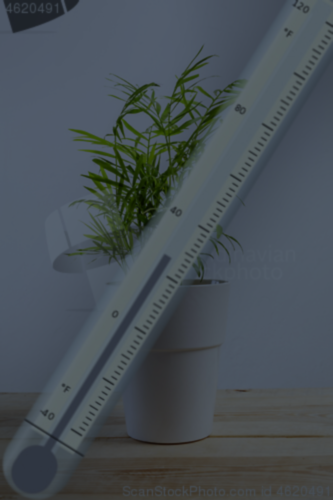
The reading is 26 °F
